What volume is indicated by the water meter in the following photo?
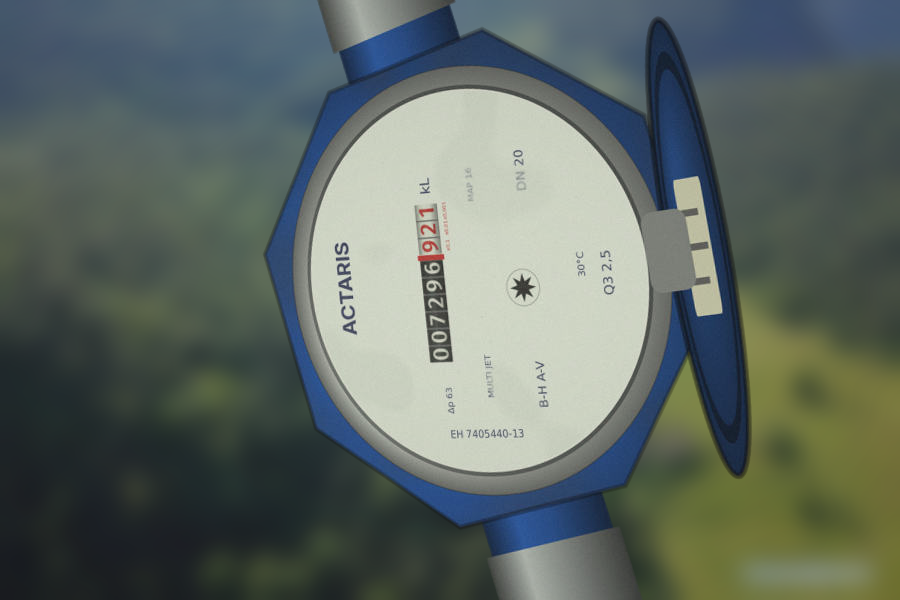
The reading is 7296.921 kL
